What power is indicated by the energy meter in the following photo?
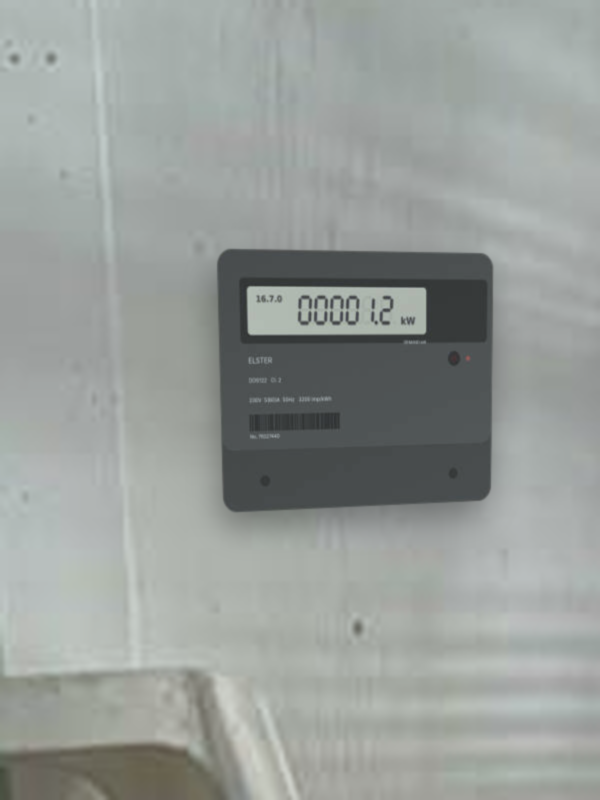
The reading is 1.2 kW
